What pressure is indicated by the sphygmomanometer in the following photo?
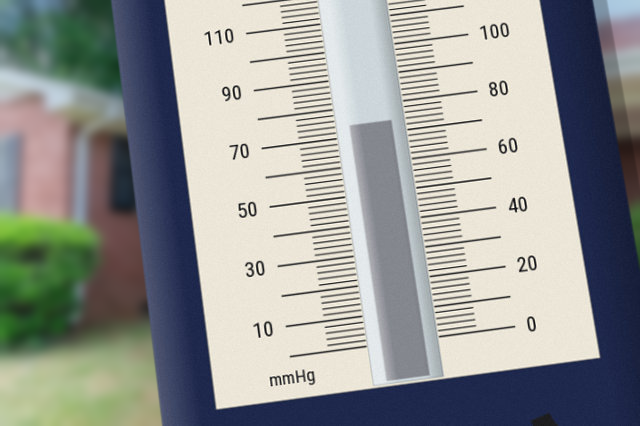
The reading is 74 mmHg
